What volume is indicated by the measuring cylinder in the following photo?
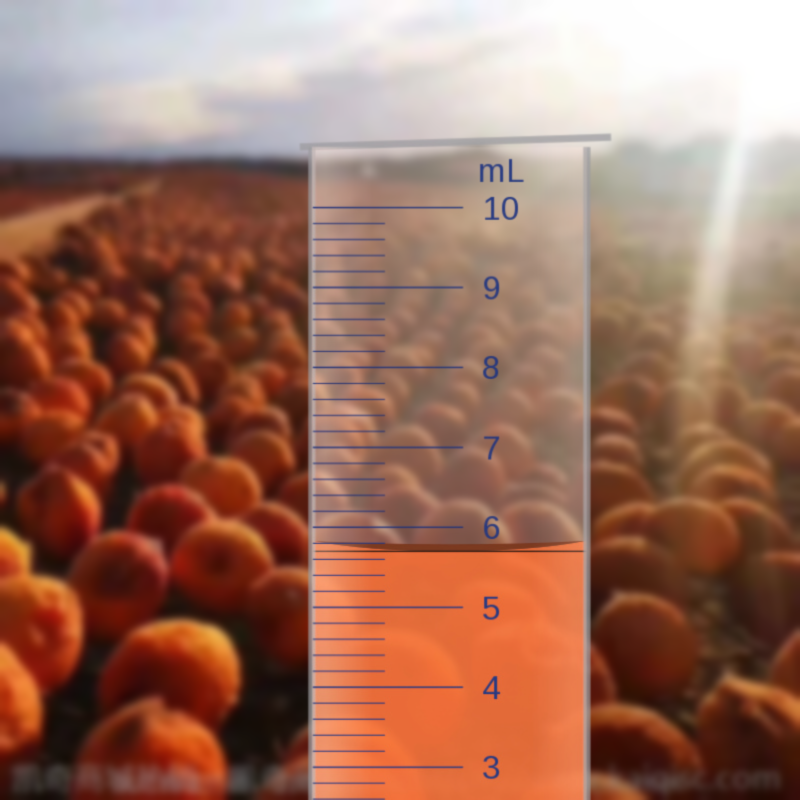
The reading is 5.7 mL
